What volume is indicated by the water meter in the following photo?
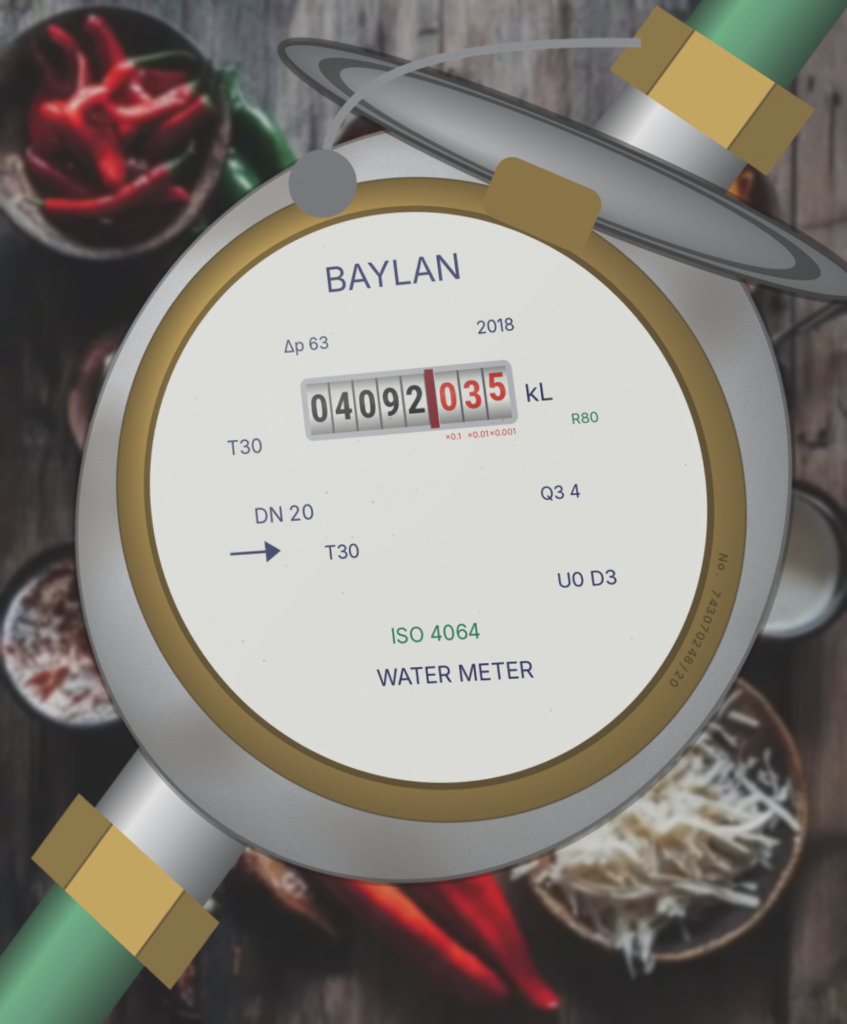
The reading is 4092.035 kL
